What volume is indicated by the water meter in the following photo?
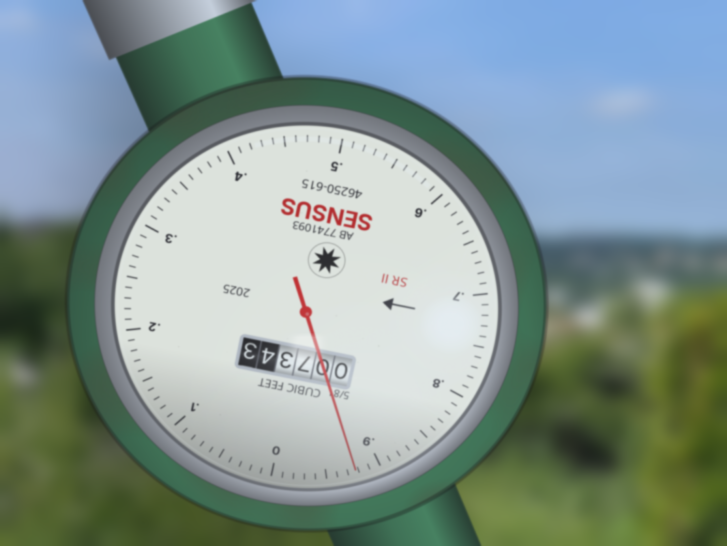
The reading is 7342.92 ft³
